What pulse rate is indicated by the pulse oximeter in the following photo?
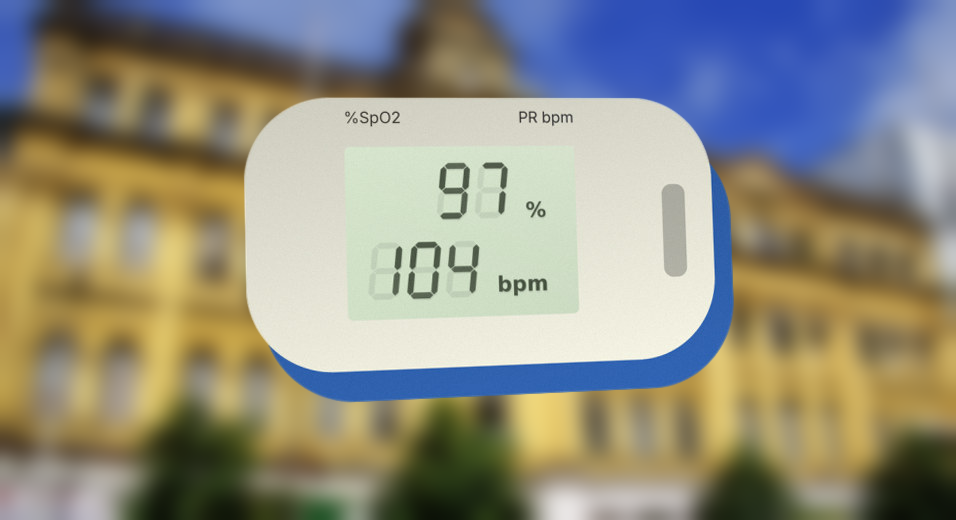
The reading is 104 bpm
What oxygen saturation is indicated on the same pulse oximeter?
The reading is 97 %
